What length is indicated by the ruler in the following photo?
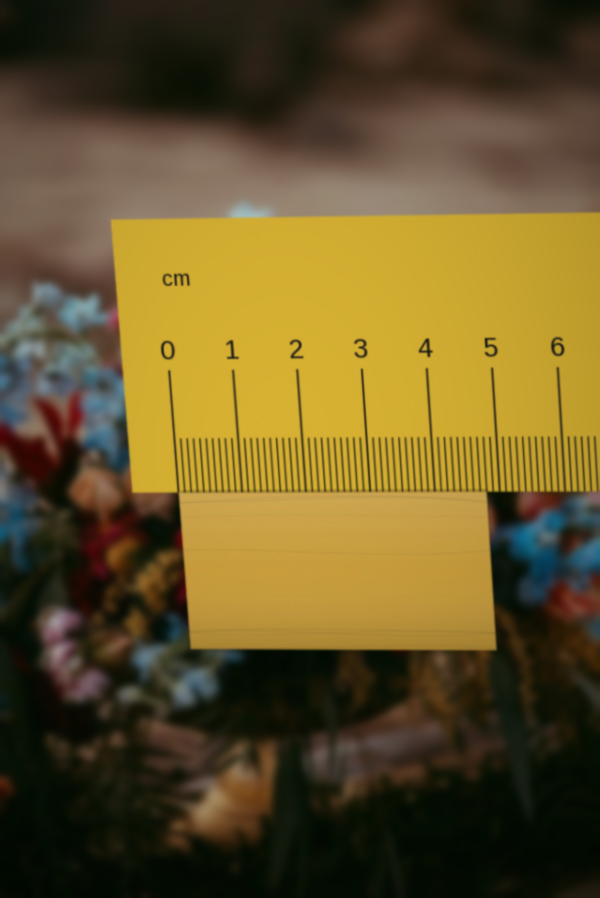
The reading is 4.8 cm
